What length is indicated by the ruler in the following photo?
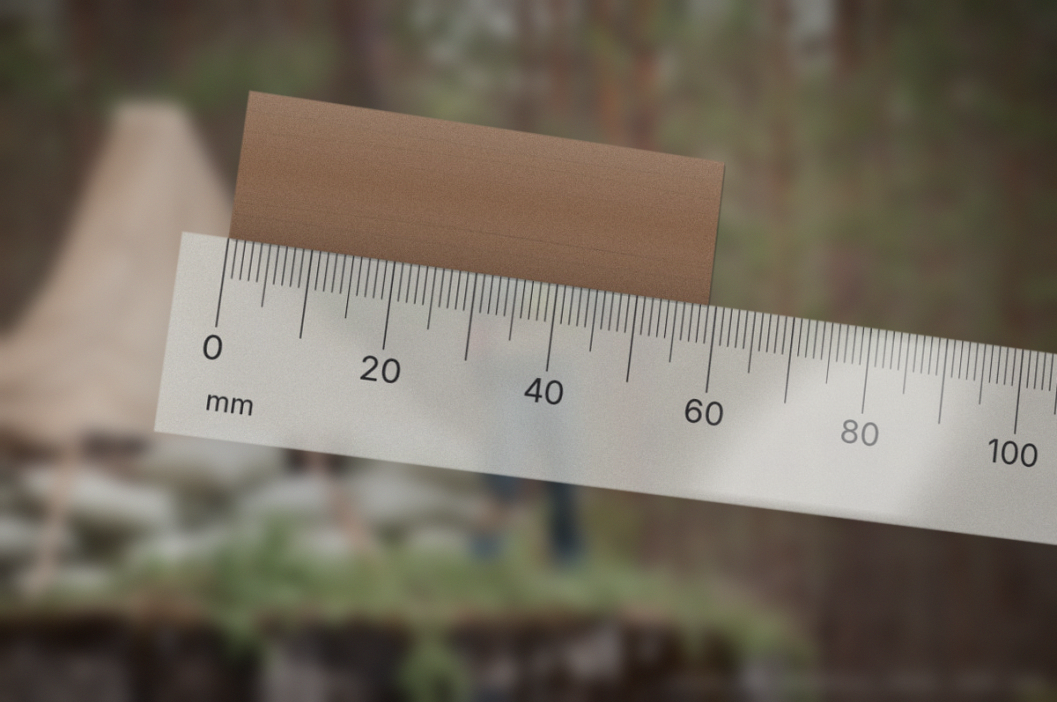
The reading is 59 mm
